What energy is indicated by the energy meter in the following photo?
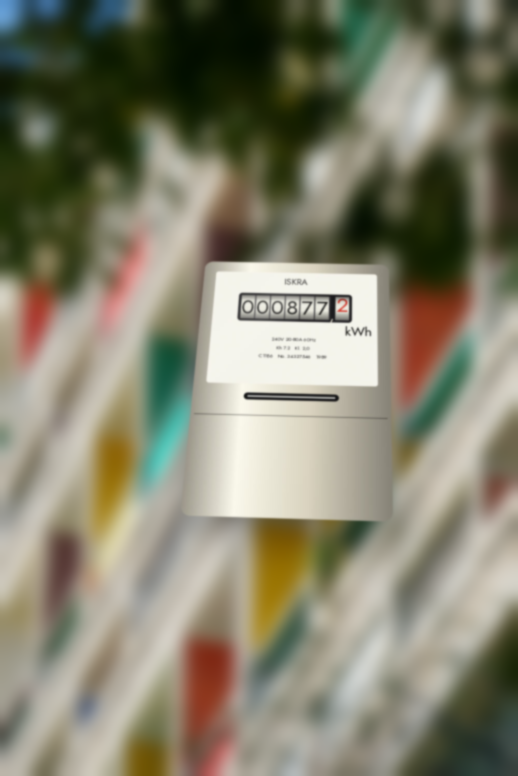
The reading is 877.2 kWh
